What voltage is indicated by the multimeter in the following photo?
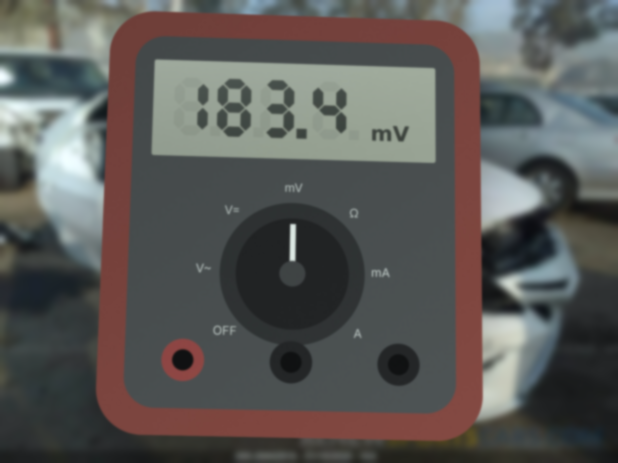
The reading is 183.4 mV
